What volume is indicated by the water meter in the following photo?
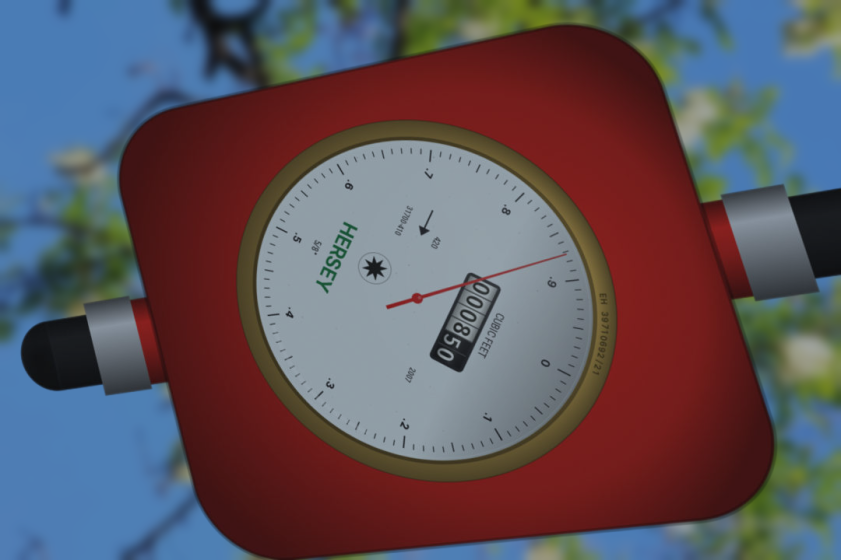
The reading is 849.87 ft³
